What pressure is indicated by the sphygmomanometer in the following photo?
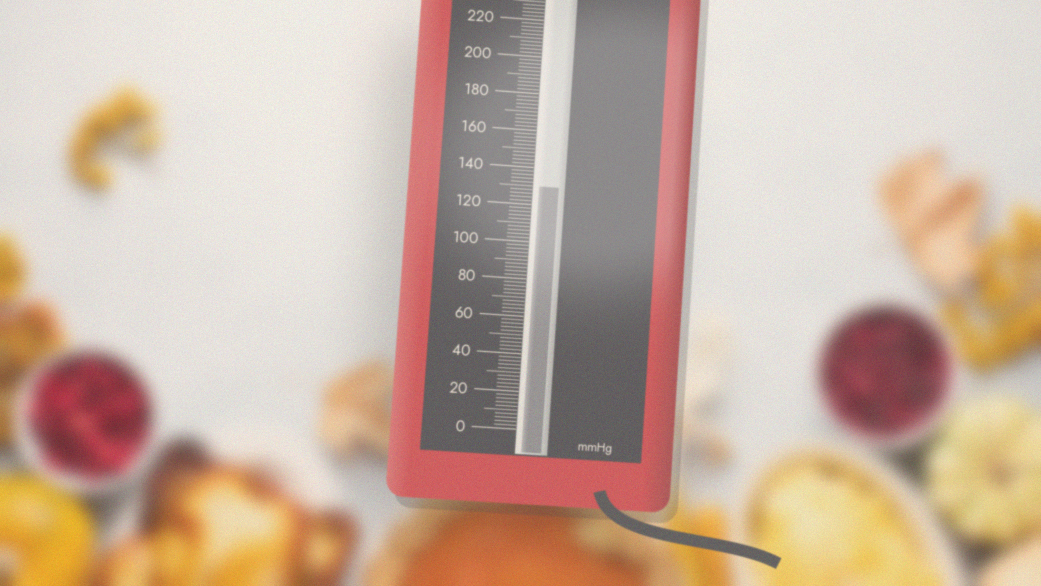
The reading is 130 mmHg
